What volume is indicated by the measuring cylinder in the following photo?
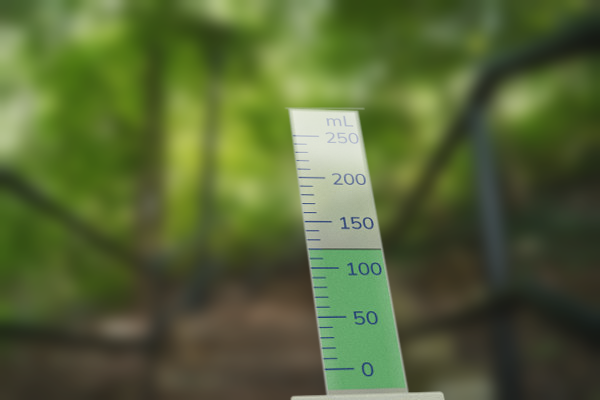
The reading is 120 mL
